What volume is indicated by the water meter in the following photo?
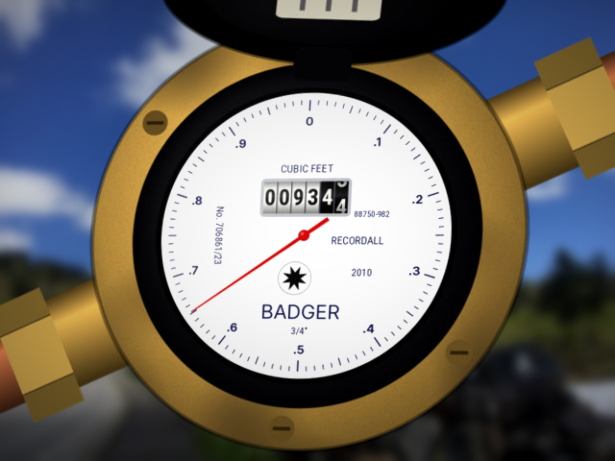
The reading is 9343.65 ft³
